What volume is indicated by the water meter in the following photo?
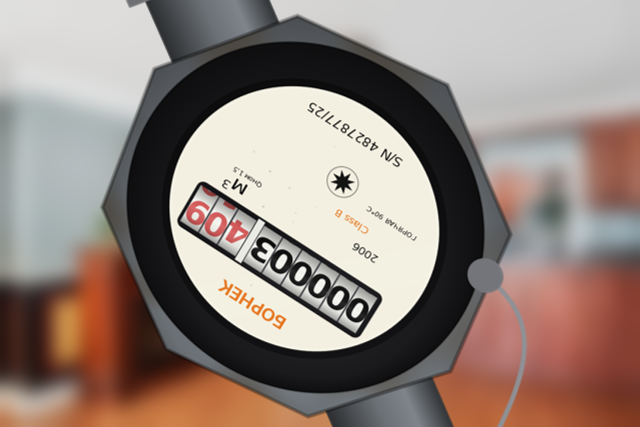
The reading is 3.409 m³
